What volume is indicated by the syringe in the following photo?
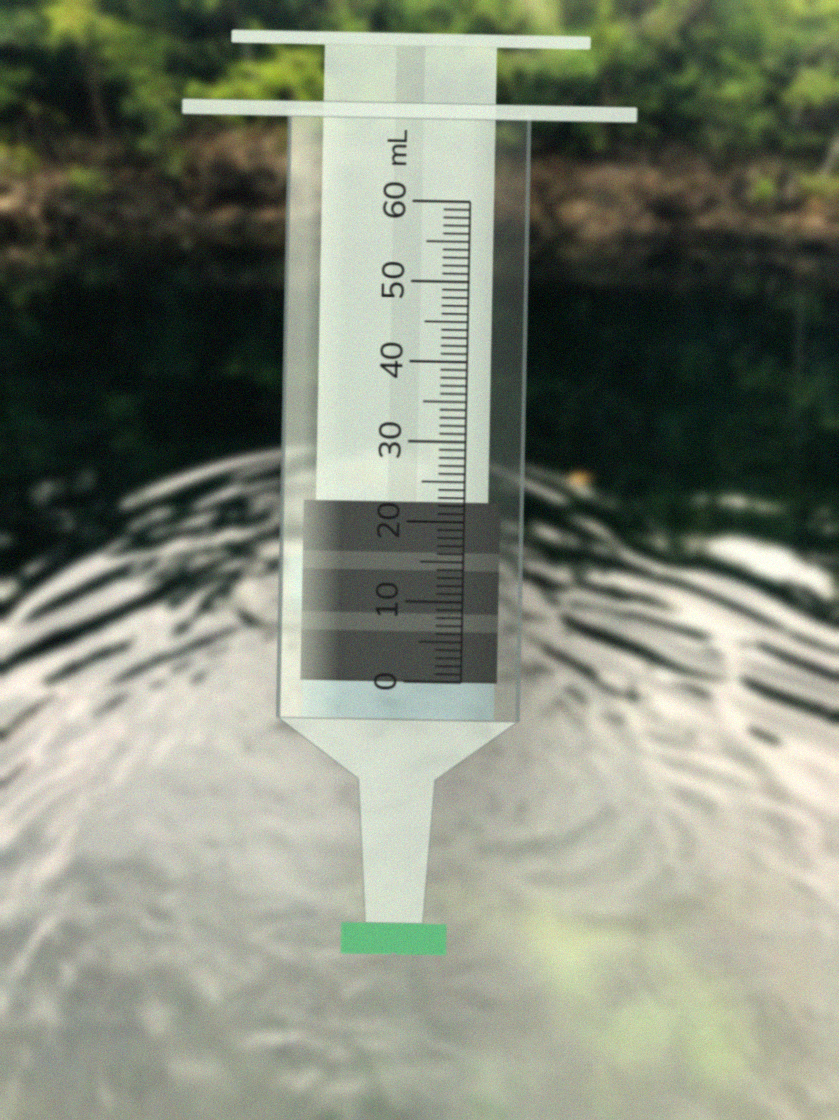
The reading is 0 mL
